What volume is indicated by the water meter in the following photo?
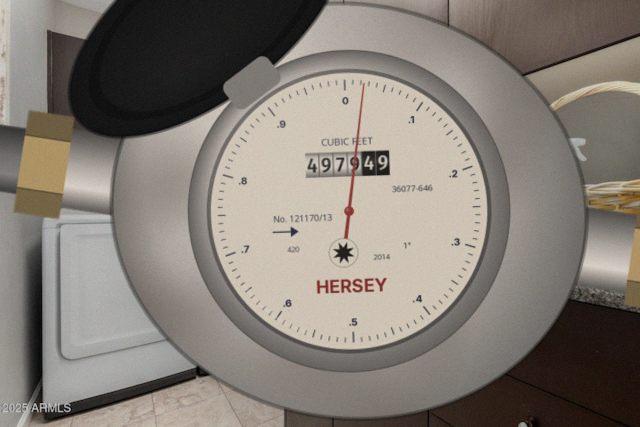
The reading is 497949.02 ft³
